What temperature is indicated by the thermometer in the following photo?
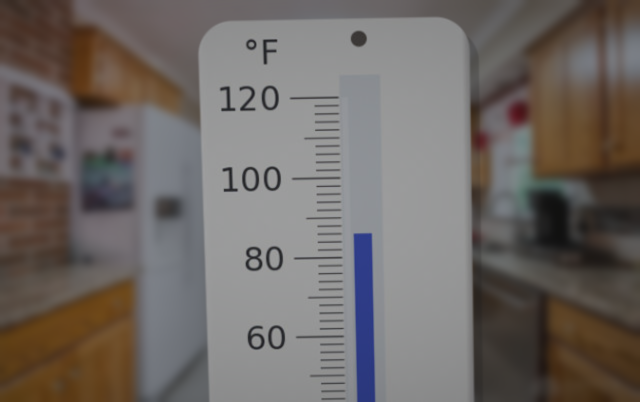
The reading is 86 °F
